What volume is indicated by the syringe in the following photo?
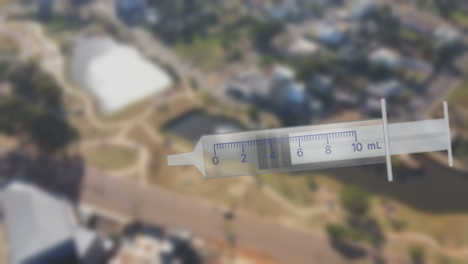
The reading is 3 mL
